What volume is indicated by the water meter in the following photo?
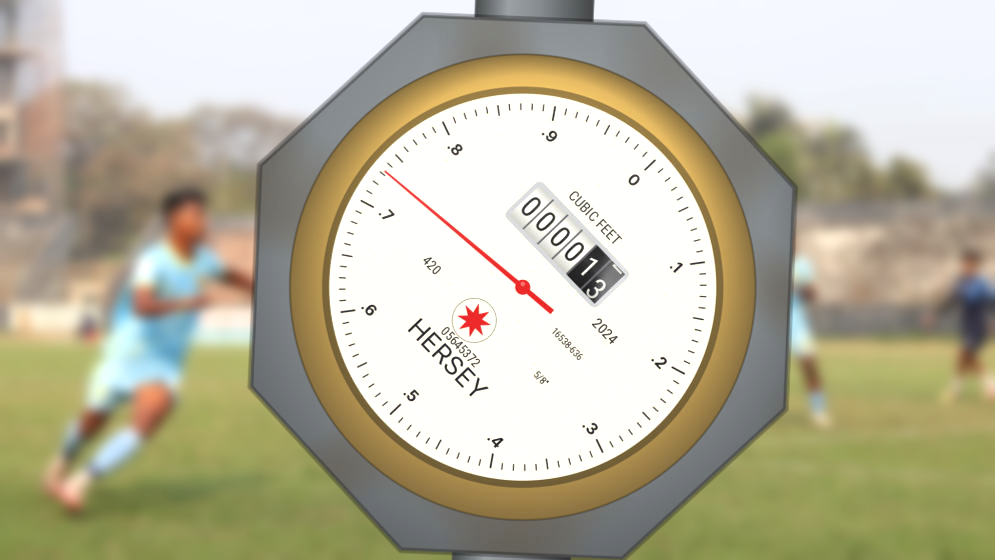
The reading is 12.73 ft³
